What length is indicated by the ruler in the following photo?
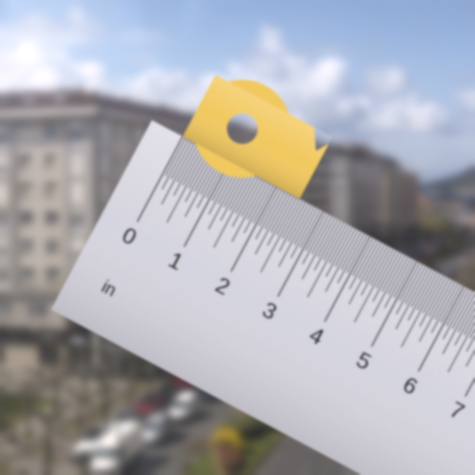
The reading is 2.5 in
